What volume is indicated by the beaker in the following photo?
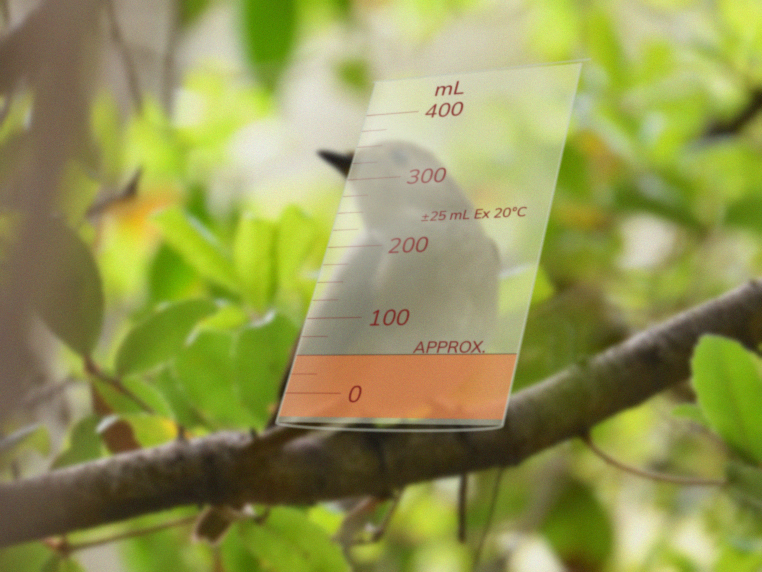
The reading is 50 mL
